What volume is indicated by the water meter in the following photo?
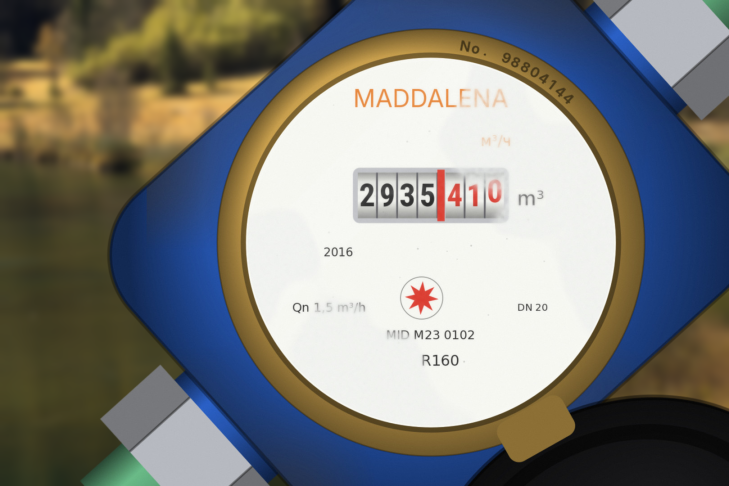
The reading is 2935.410 m³
